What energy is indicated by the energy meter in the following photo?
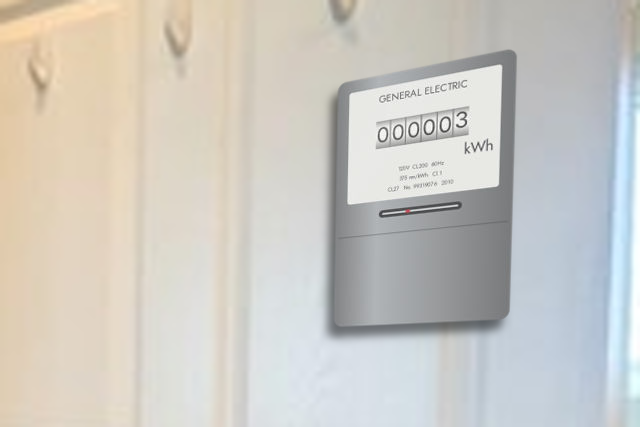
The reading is 3 kWh
